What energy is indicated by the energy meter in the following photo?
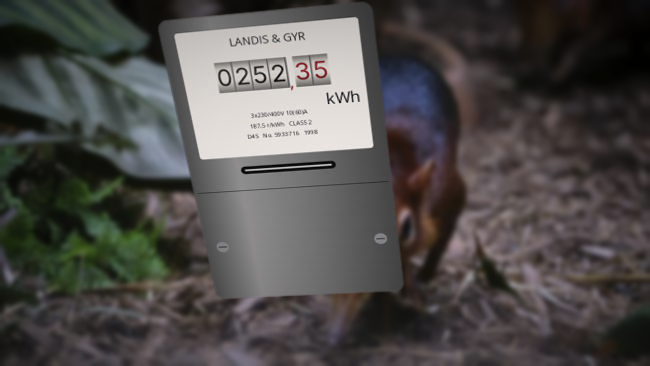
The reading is 252.35 kWh
